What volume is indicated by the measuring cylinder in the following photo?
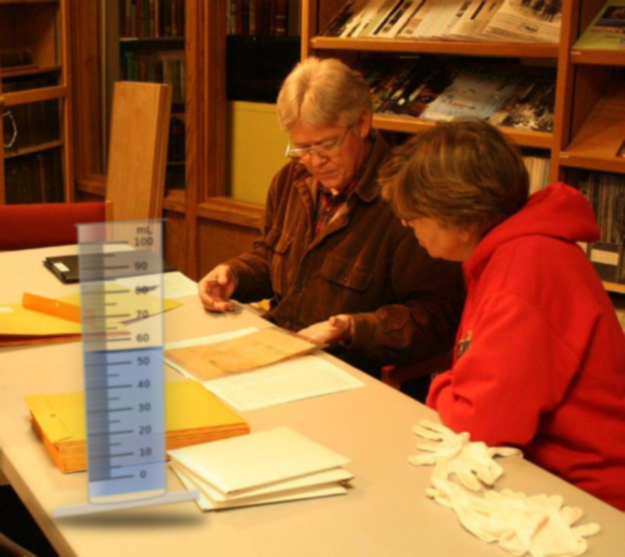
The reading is 55 mL
